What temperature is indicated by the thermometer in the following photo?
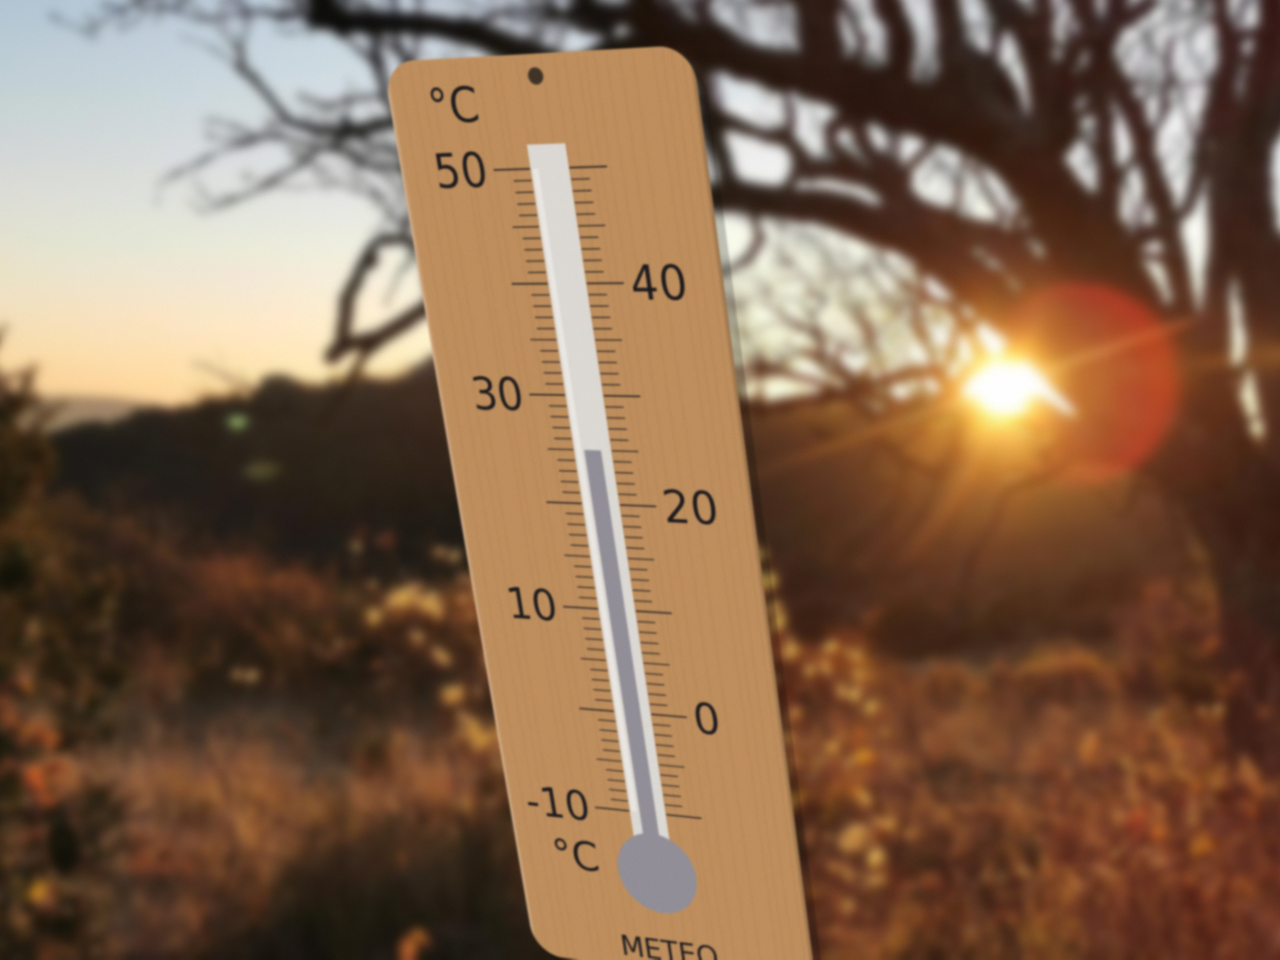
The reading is 25 °C
